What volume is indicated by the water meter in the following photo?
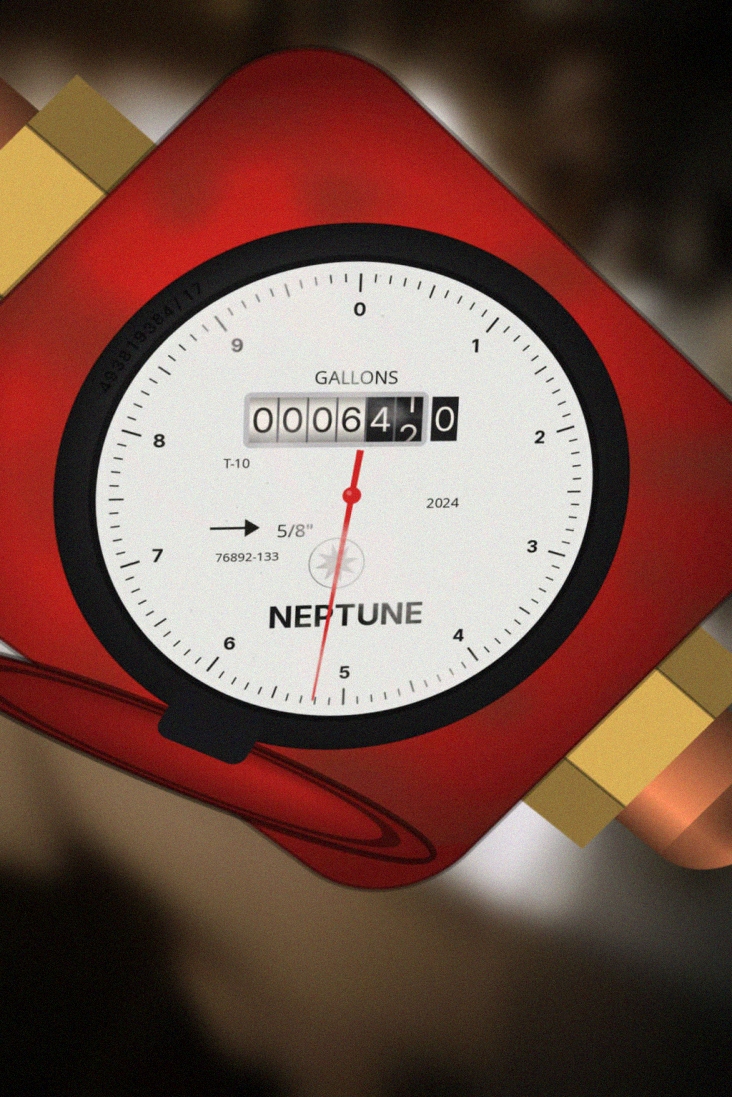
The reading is 6415.2 gal
